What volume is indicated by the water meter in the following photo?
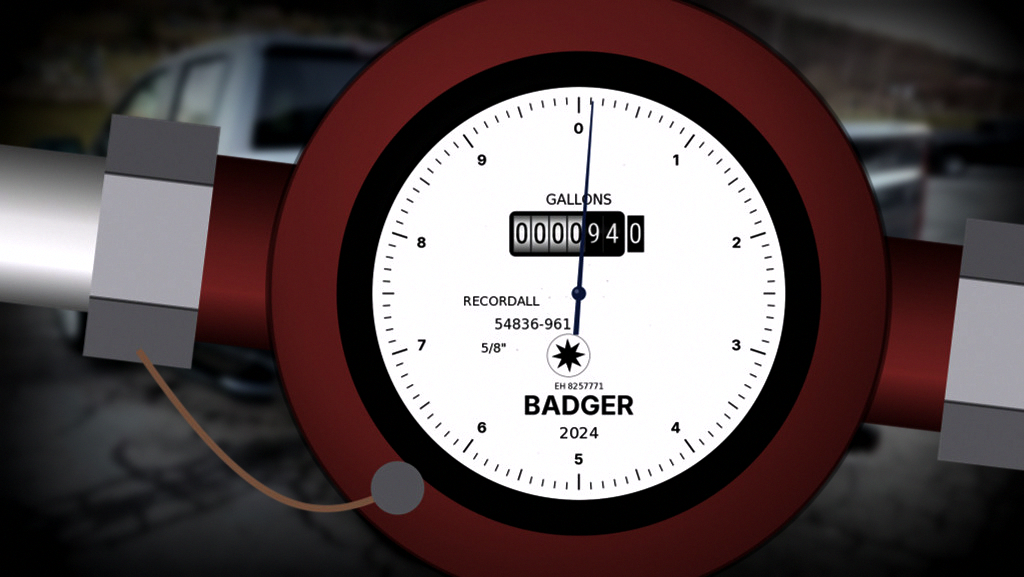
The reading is 940.1 gal
